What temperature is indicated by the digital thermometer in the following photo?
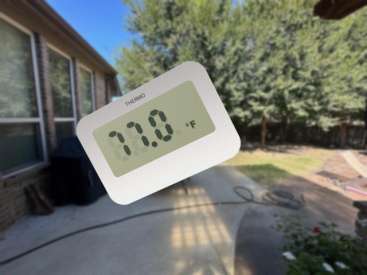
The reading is 77.0 °F
